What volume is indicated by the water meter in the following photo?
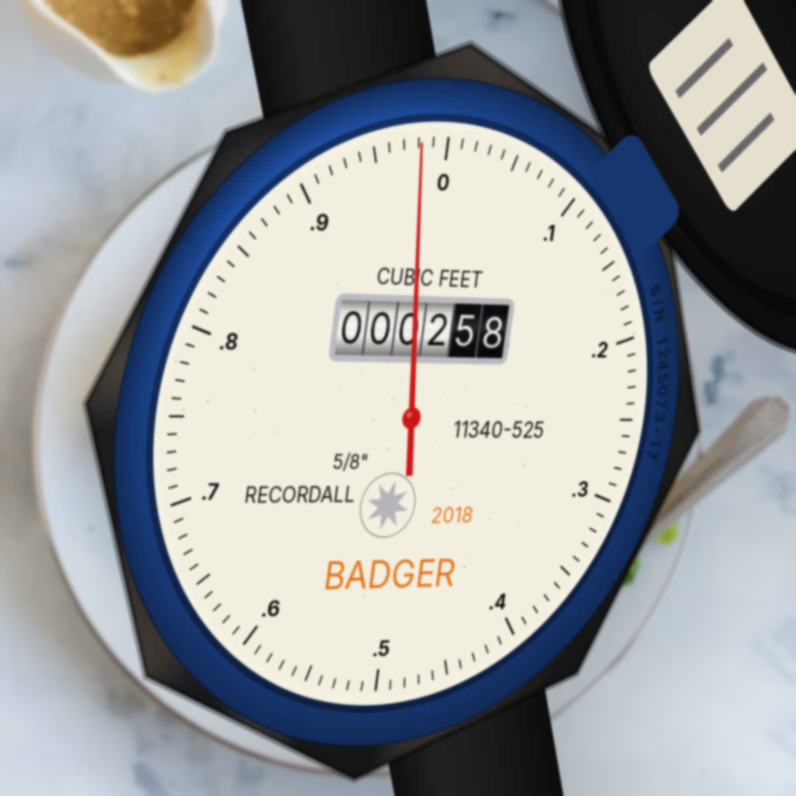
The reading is 257.98 ft³
